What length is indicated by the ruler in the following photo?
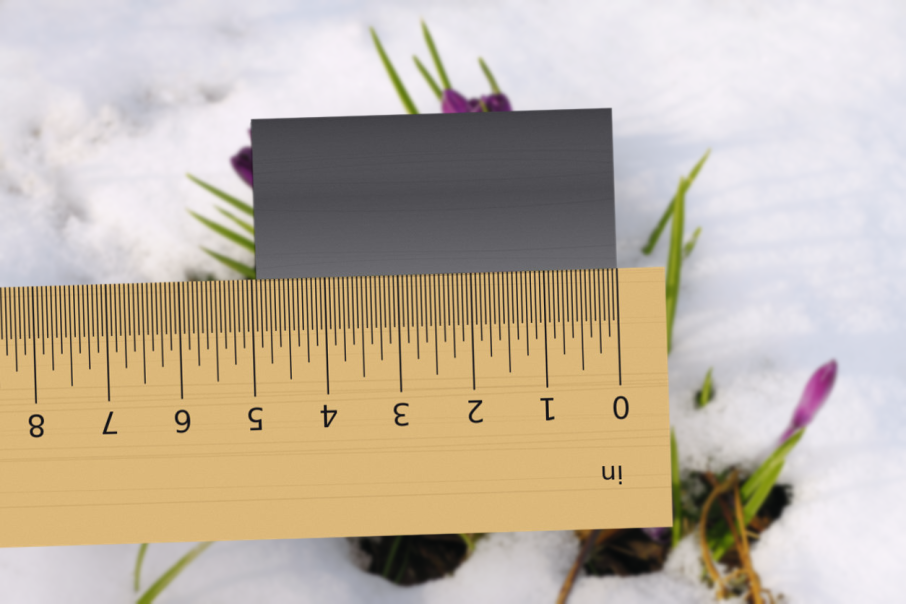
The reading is 4.9375 in
